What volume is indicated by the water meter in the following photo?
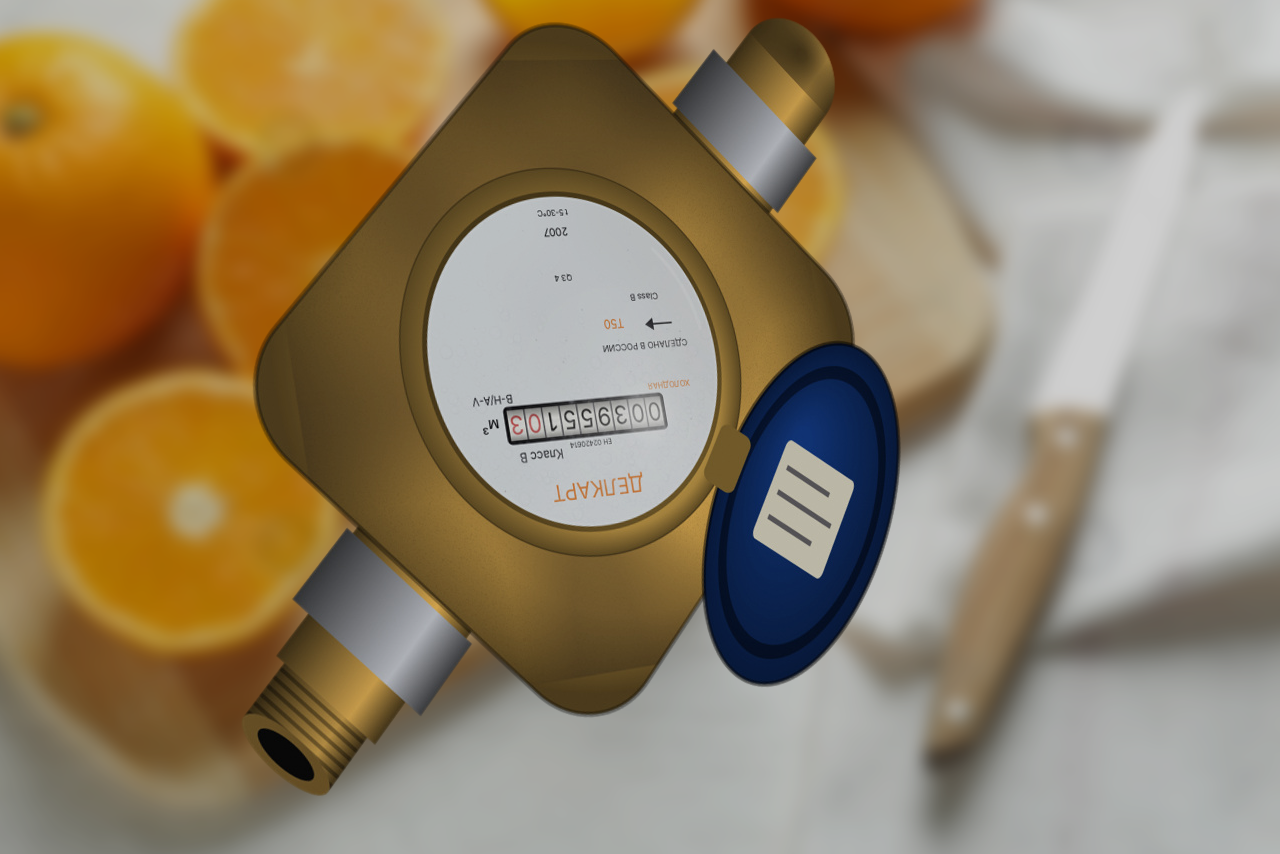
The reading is 39551.03 m³
